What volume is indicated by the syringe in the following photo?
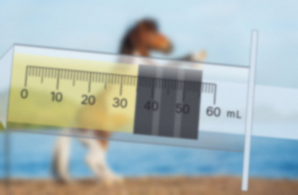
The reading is 35 mL
